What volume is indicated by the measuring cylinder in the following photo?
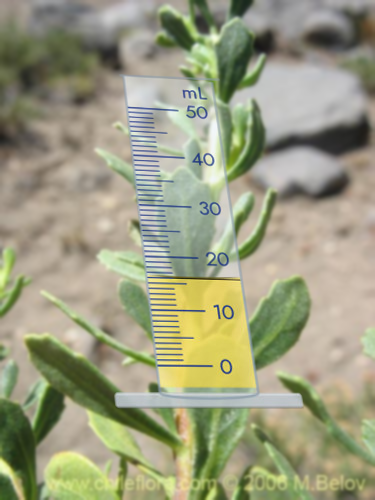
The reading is 16 mL
